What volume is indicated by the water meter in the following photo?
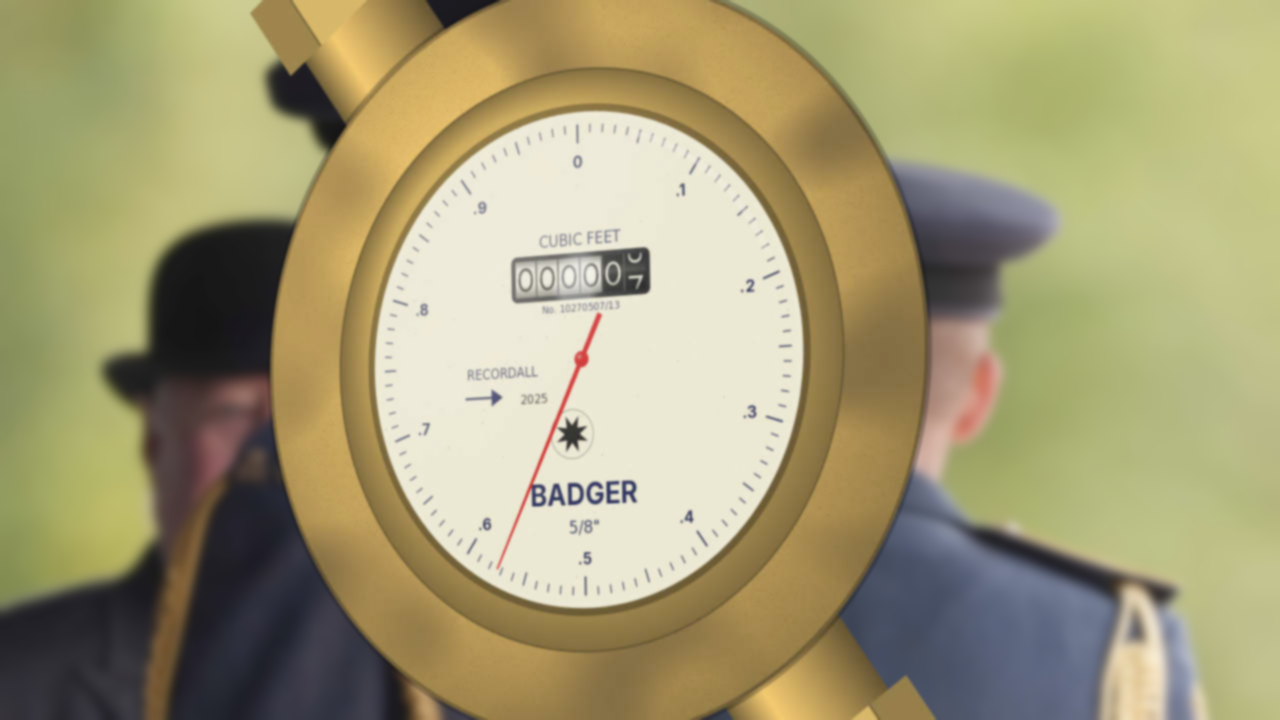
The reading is 6.57 ft³
